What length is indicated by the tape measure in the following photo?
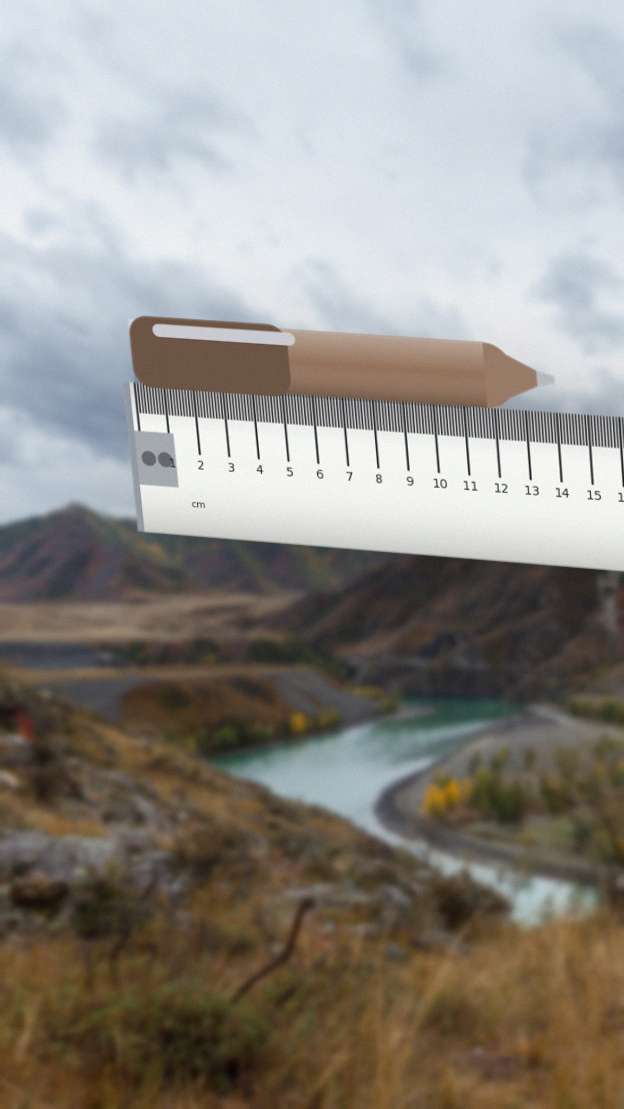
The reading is 14 cm
